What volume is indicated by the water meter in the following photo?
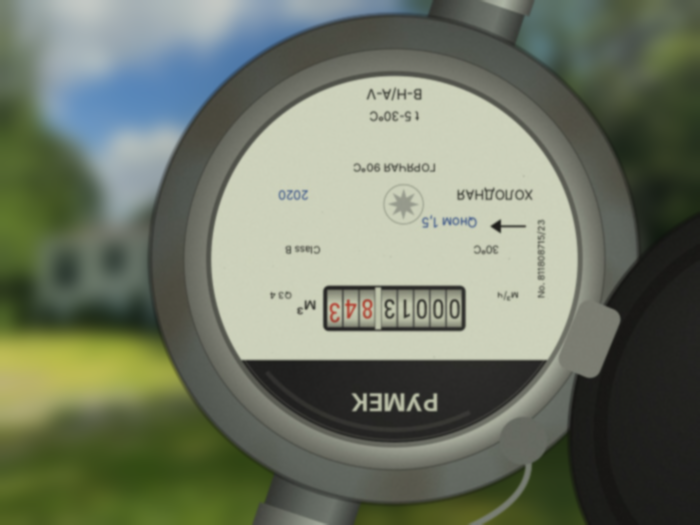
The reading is 13.843 m³
